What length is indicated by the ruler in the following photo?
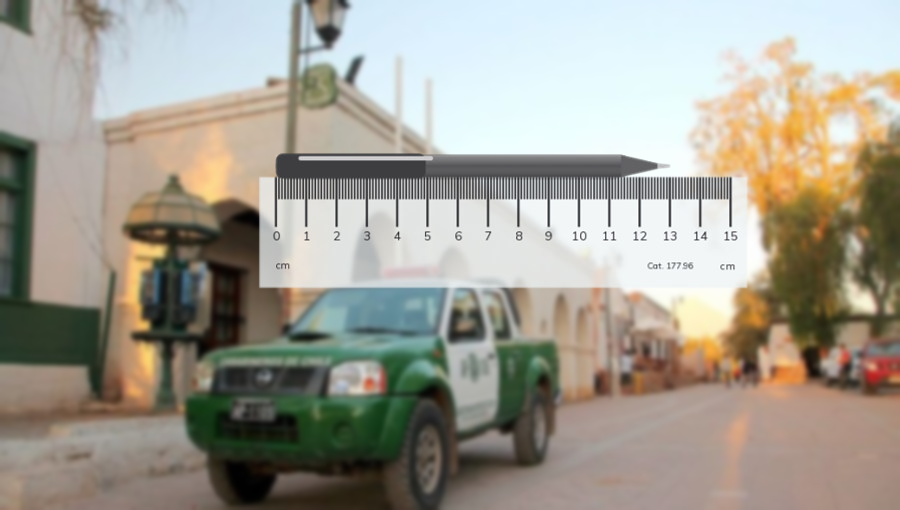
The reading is 13 cm
